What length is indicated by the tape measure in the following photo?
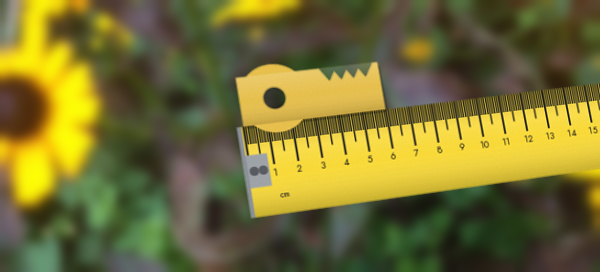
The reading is 6 cm
